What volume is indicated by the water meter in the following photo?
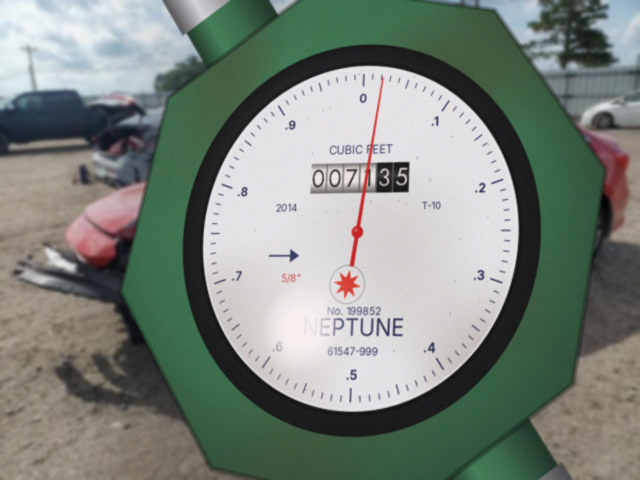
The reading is 7135.02 ft³
